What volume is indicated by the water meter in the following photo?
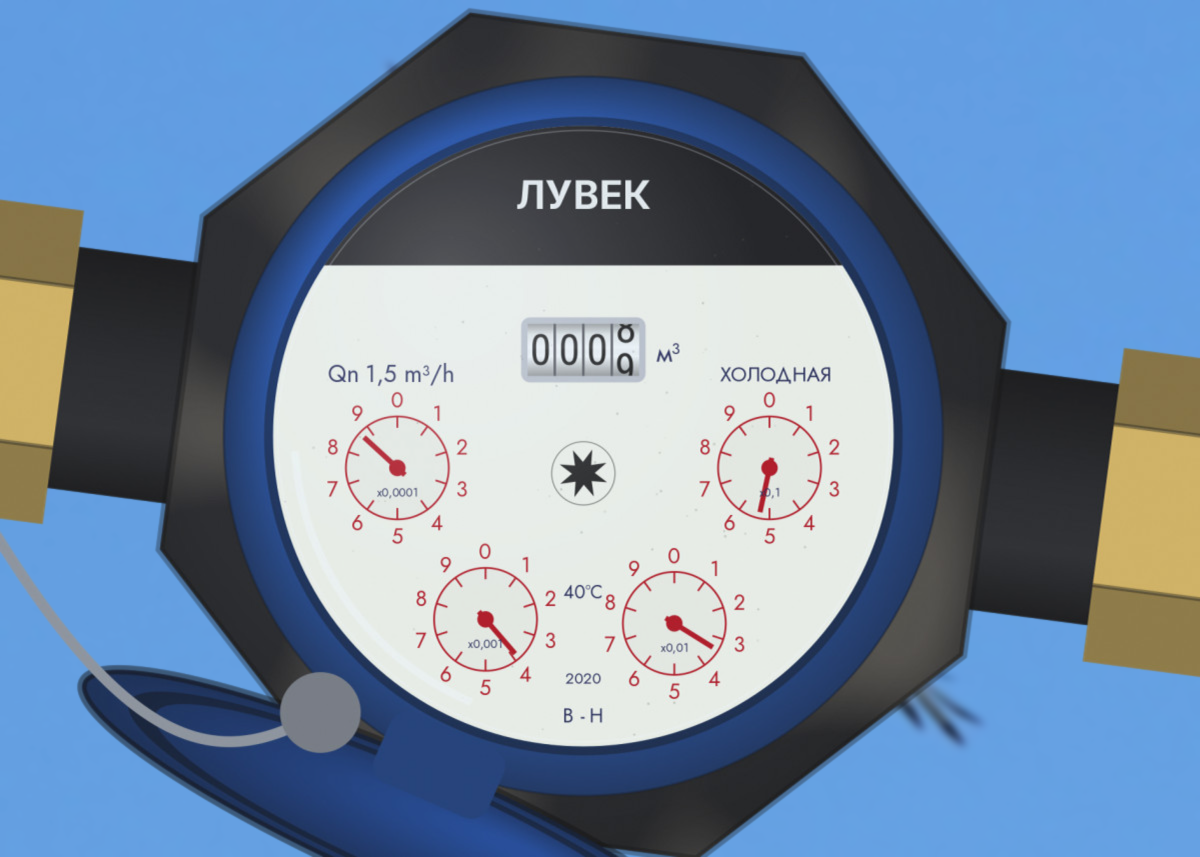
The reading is 8.5338 m³
